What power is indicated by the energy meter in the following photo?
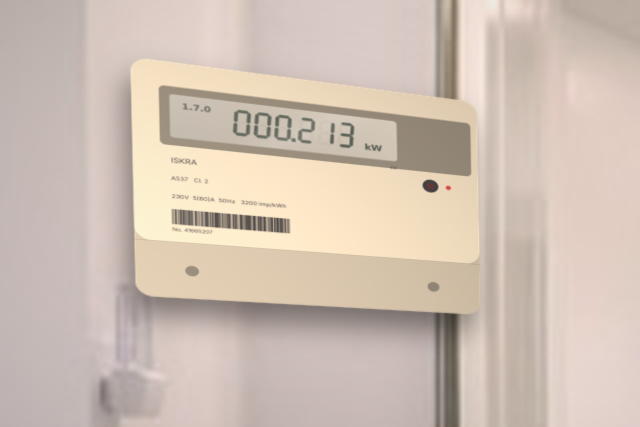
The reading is 0.213 kW
